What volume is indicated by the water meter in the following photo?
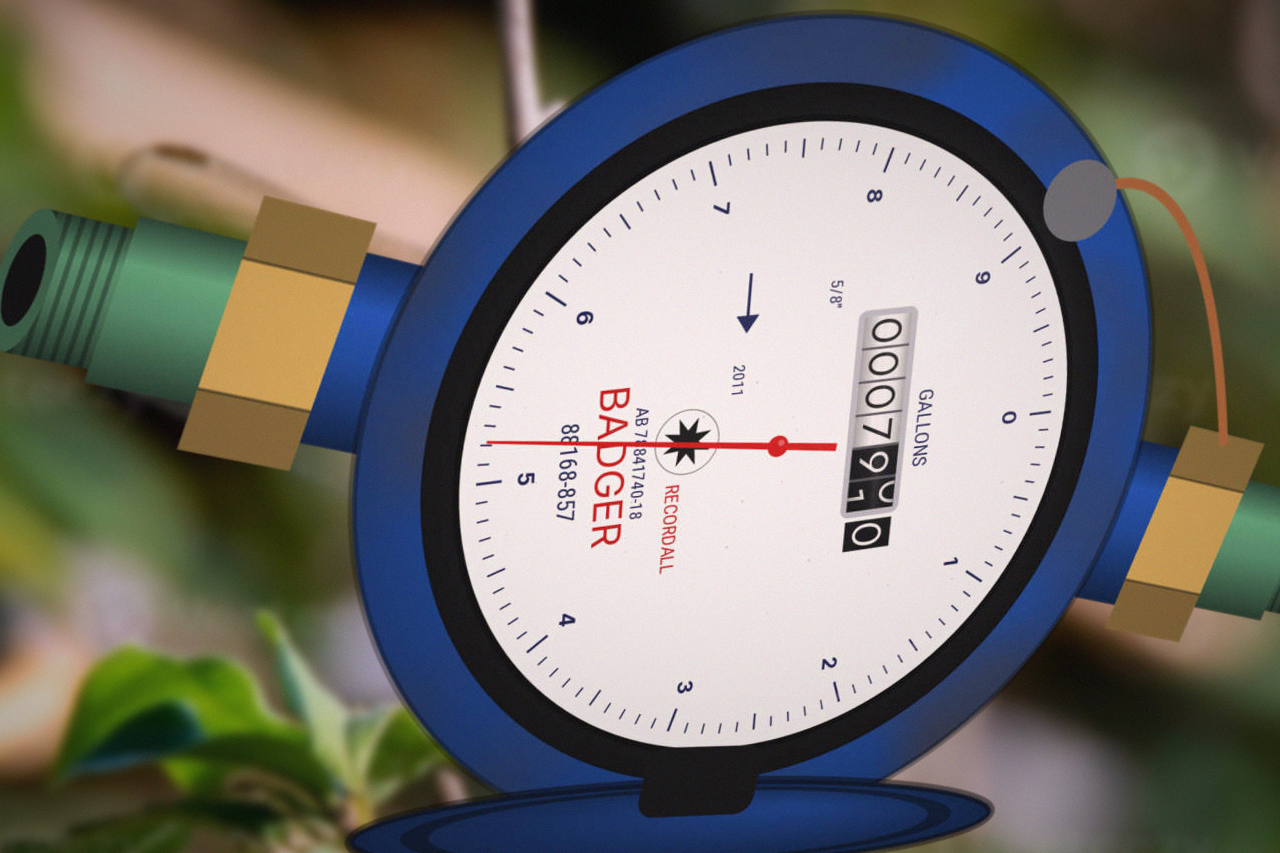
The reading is 7905.2 gal
